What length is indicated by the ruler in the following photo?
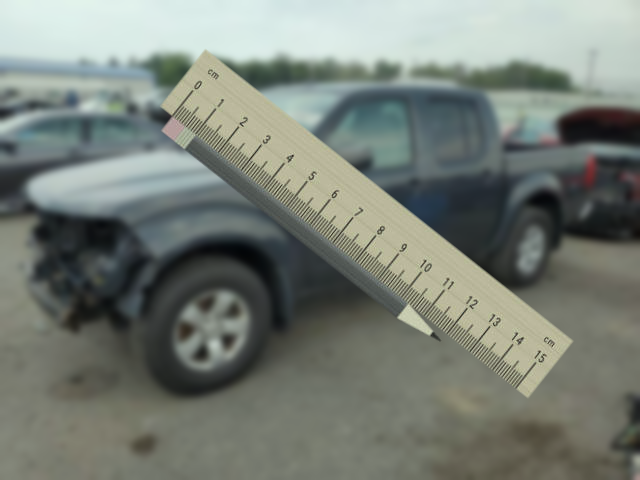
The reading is 12 cm
